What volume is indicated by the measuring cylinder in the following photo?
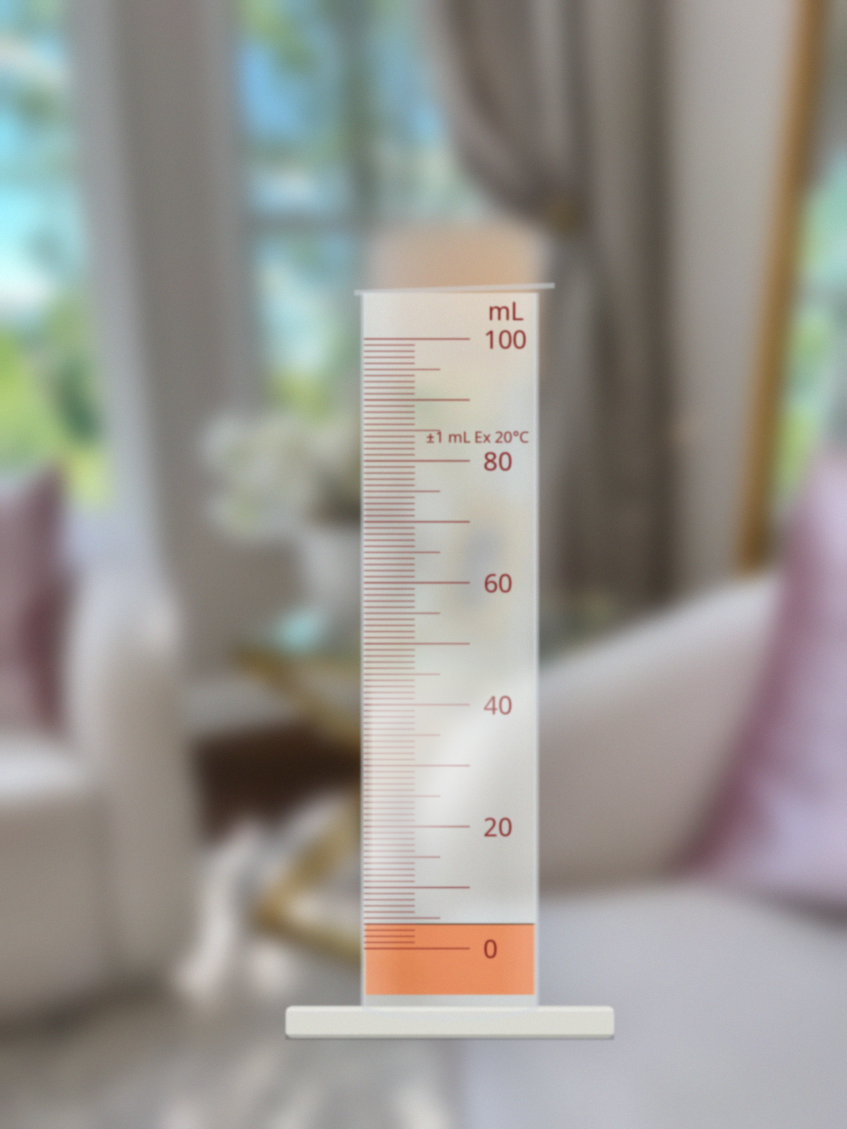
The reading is 4 mL
